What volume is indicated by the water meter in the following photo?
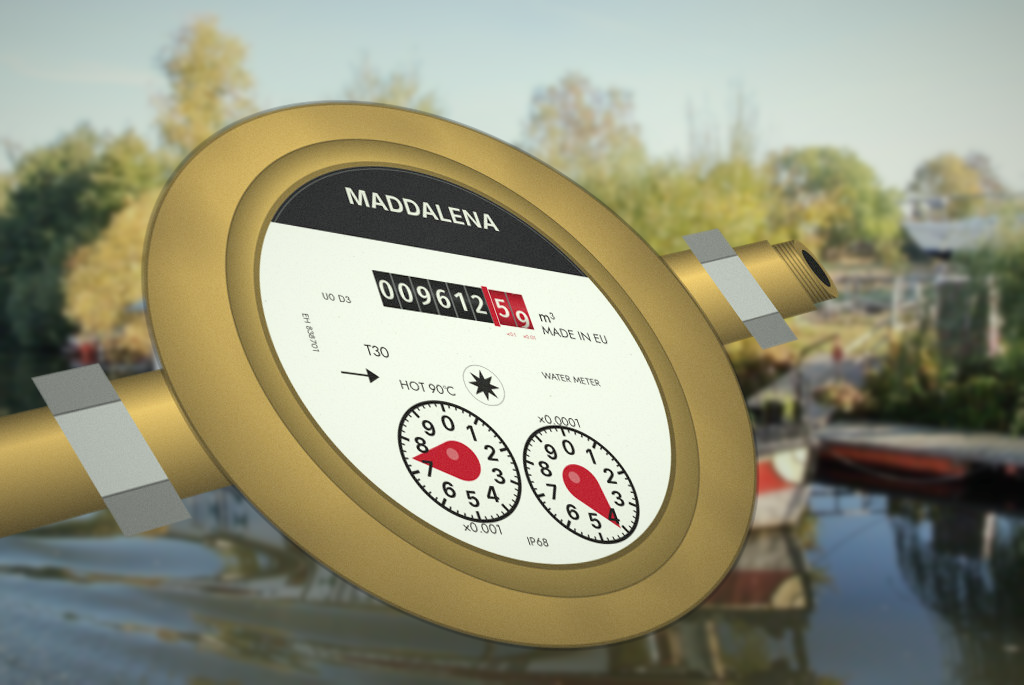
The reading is 9612.5874 m³
